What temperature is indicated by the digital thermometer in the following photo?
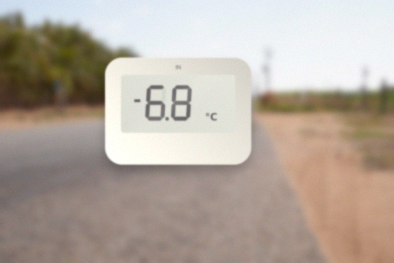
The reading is -6.8 °C
